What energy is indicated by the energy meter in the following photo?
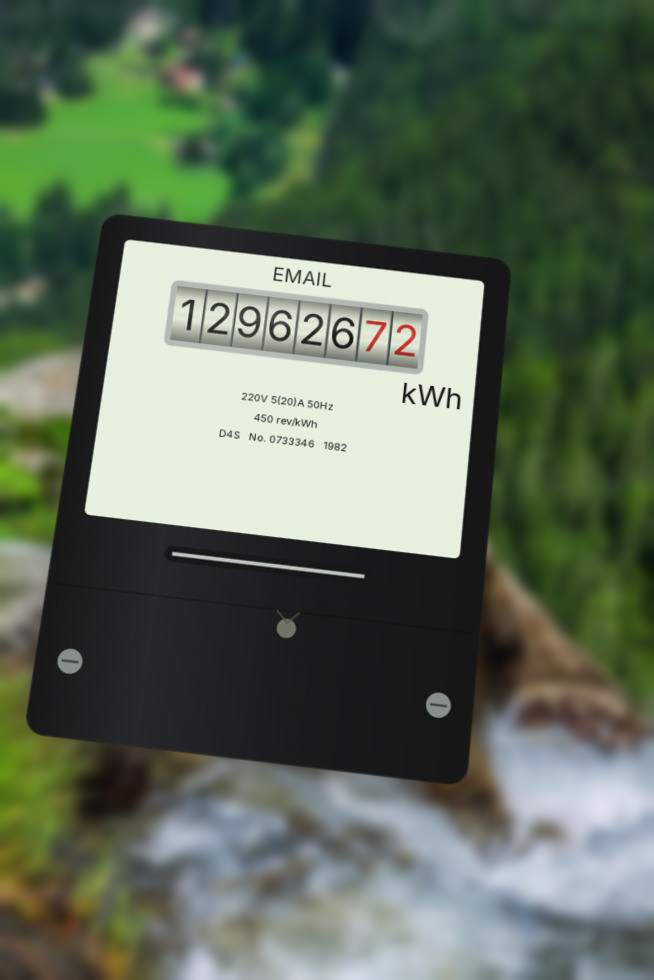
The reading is 129626.72 kWh
